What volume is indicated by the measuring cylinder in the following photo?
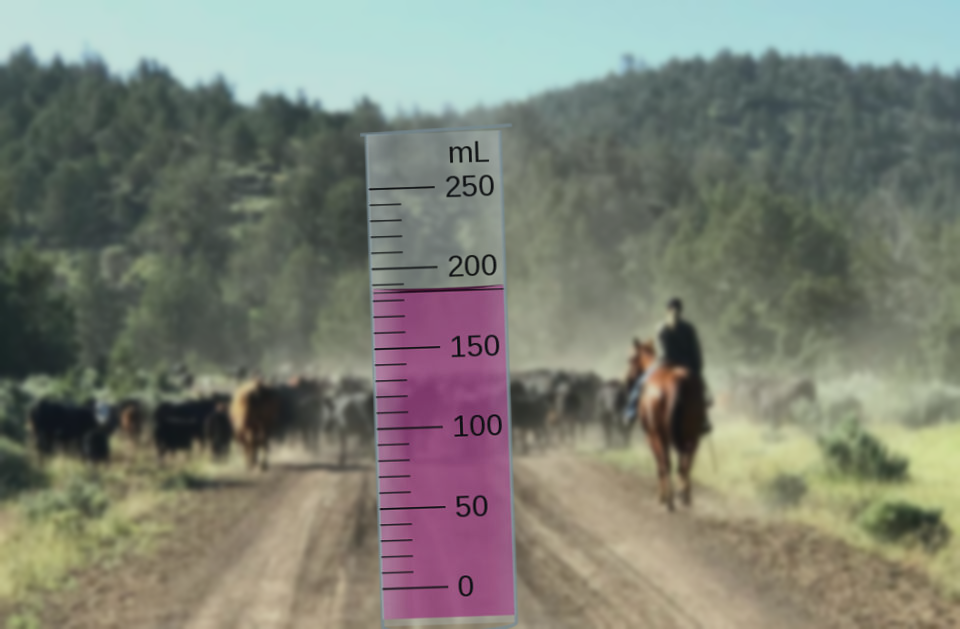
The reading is 185 mL
